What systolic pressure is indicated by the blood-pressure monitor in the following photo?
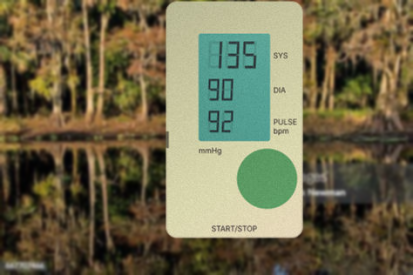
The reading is 135 mmHg
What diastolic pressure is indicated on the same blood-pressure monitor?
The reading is 90 mmHg
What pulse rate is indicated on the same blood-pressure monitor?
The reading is 92 bpm
